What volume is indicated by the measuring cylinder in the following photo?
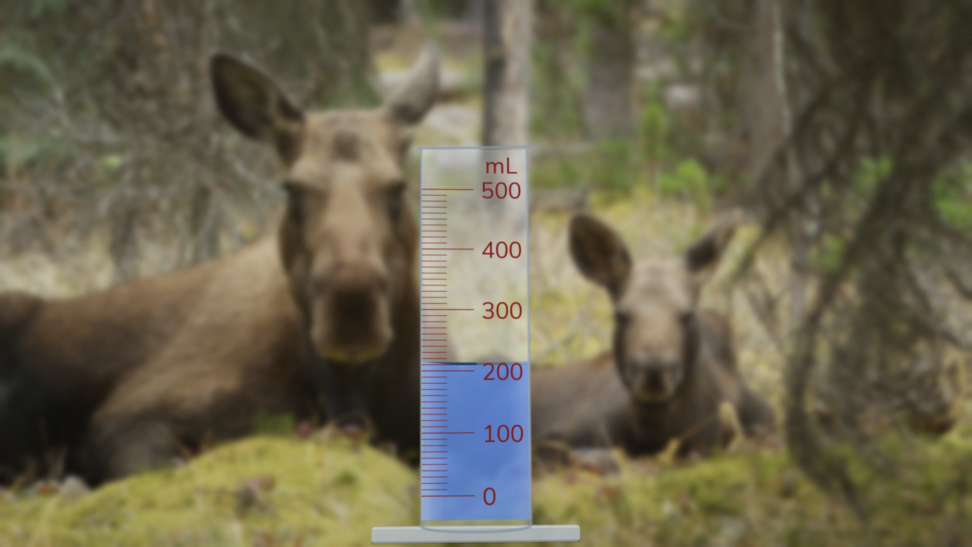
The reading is 210 mL
